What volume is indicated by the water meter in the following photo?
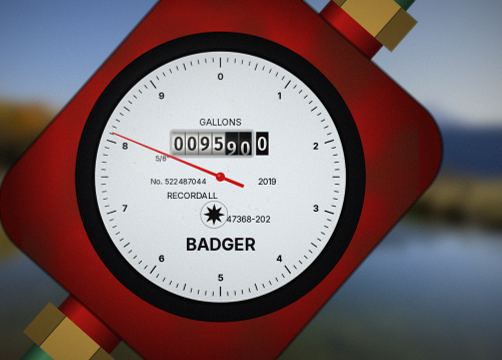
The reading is 95898.1 gal
